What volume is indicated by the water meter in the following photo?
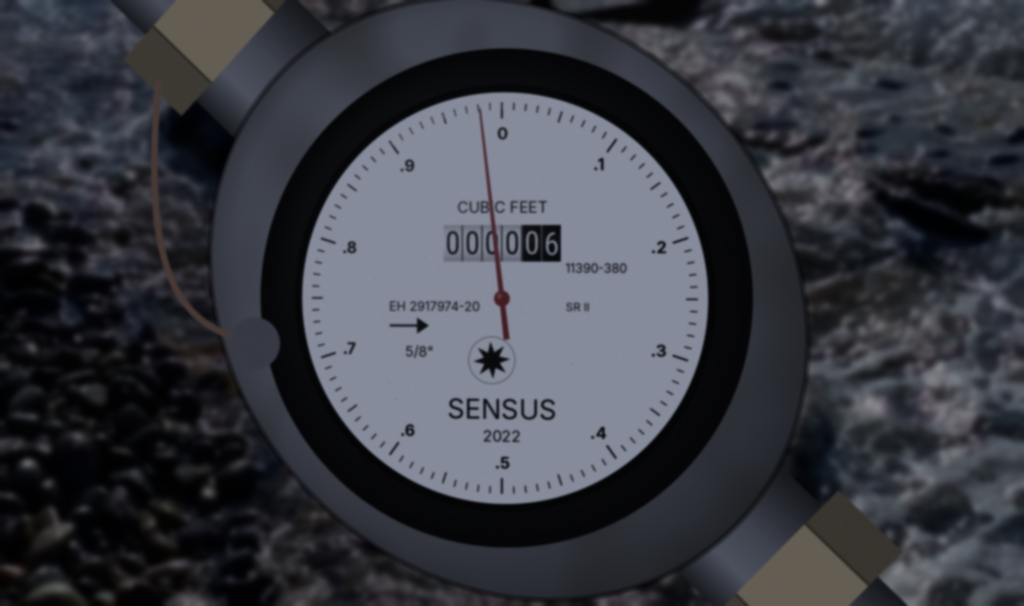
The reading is 5.98 ft³
